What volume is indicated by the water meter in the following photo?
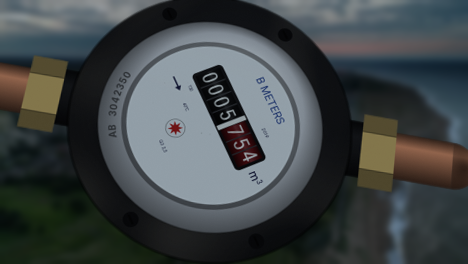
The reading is 5.754 m³
